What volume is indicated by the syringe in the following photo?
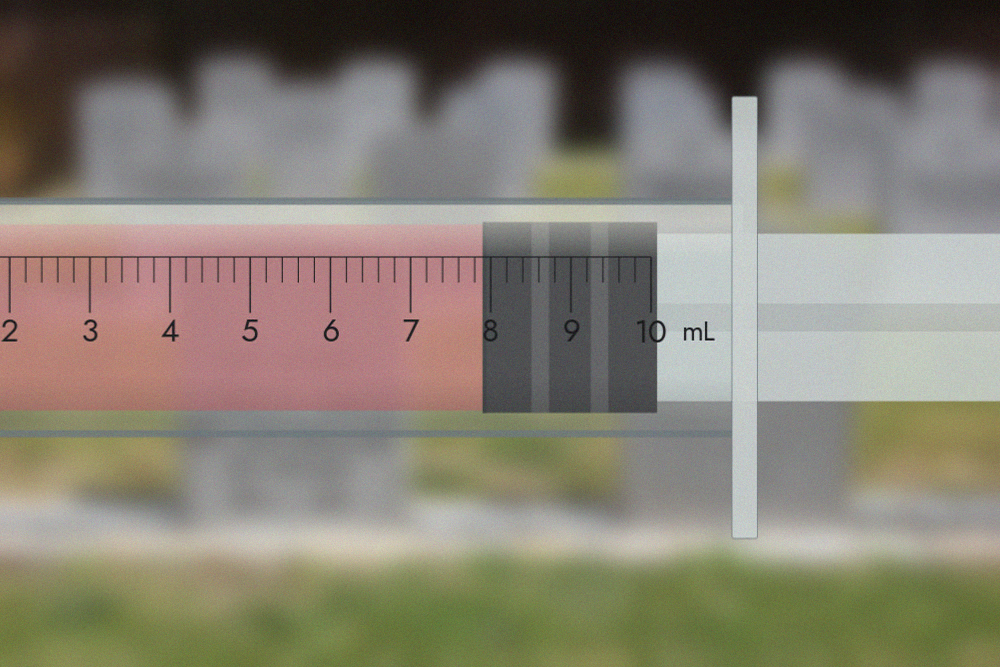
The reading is 7.9 mL
